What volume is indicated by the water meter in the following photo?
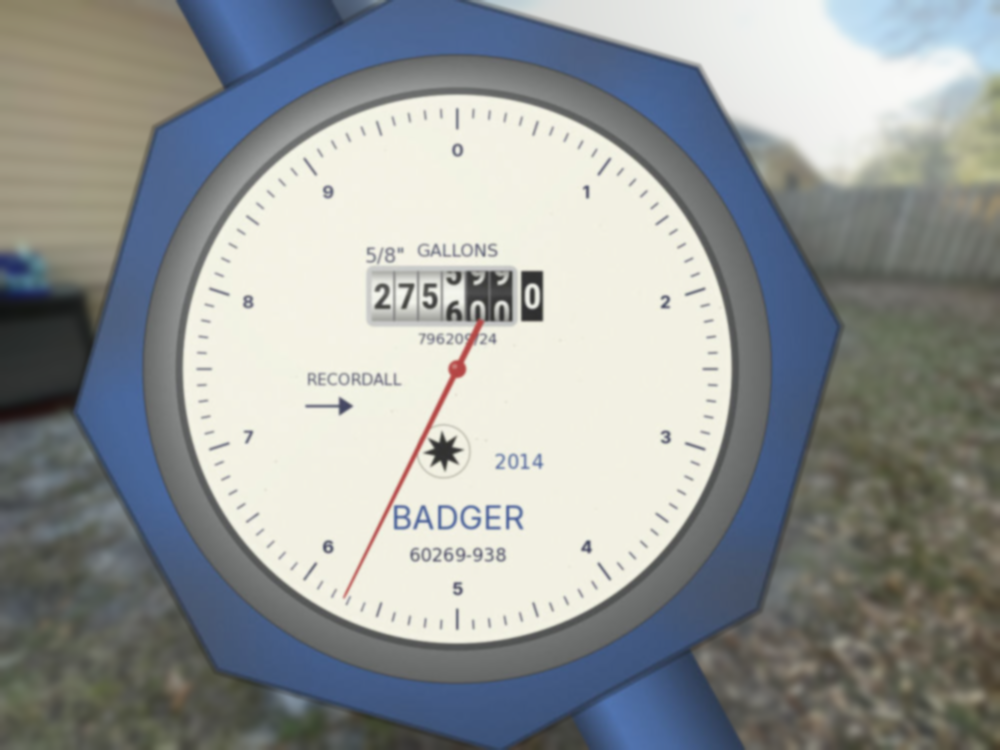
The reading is 2755995.7 gal
